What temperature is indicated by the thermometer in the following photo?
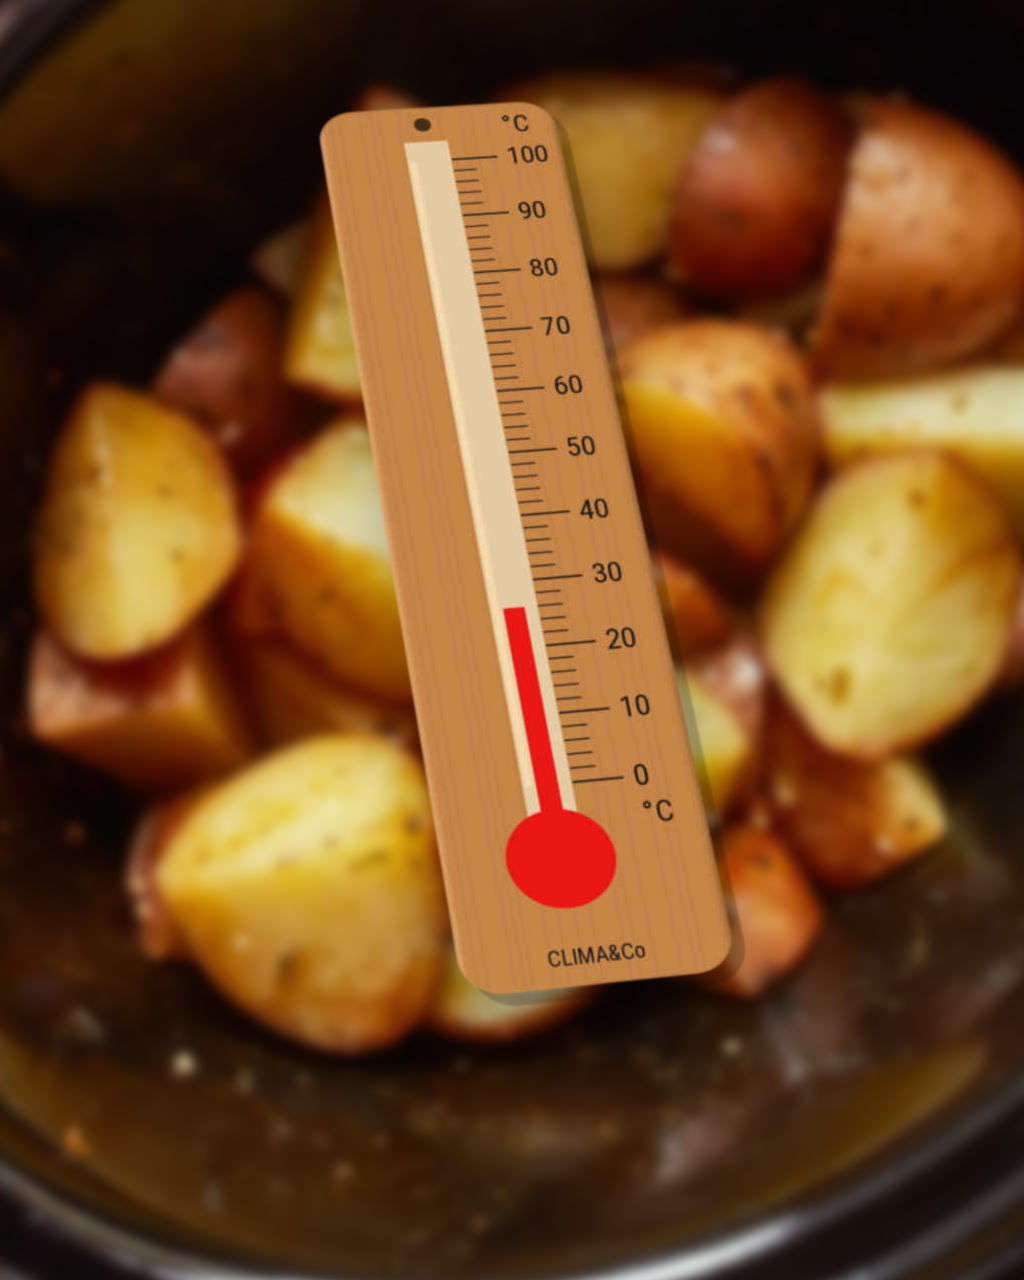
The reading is 26 °C
